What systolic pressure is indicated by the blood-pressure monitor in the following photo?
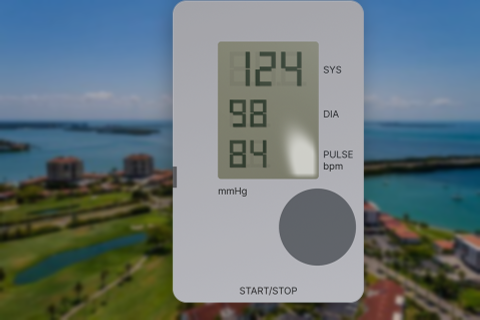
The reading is 124 mmHg
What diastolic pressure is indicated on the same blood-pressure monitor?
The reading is 98 mmHg
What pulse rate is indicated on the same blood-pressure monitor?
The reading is 84 bpm
